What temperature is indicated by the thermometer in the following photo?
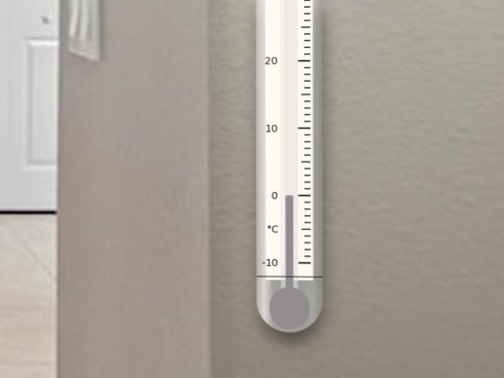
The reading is 0 °C
